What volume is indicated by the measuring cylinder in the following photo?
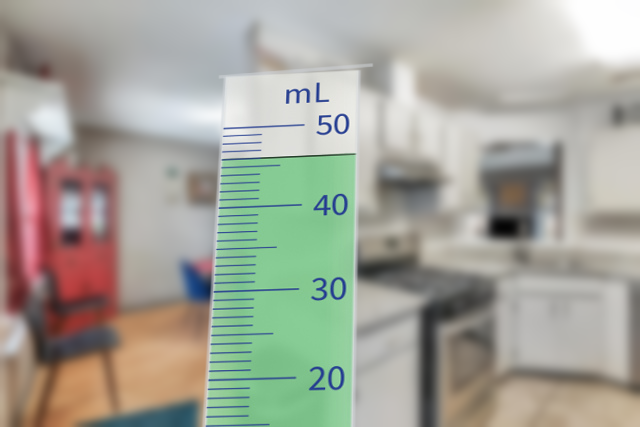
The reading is 46 mL
